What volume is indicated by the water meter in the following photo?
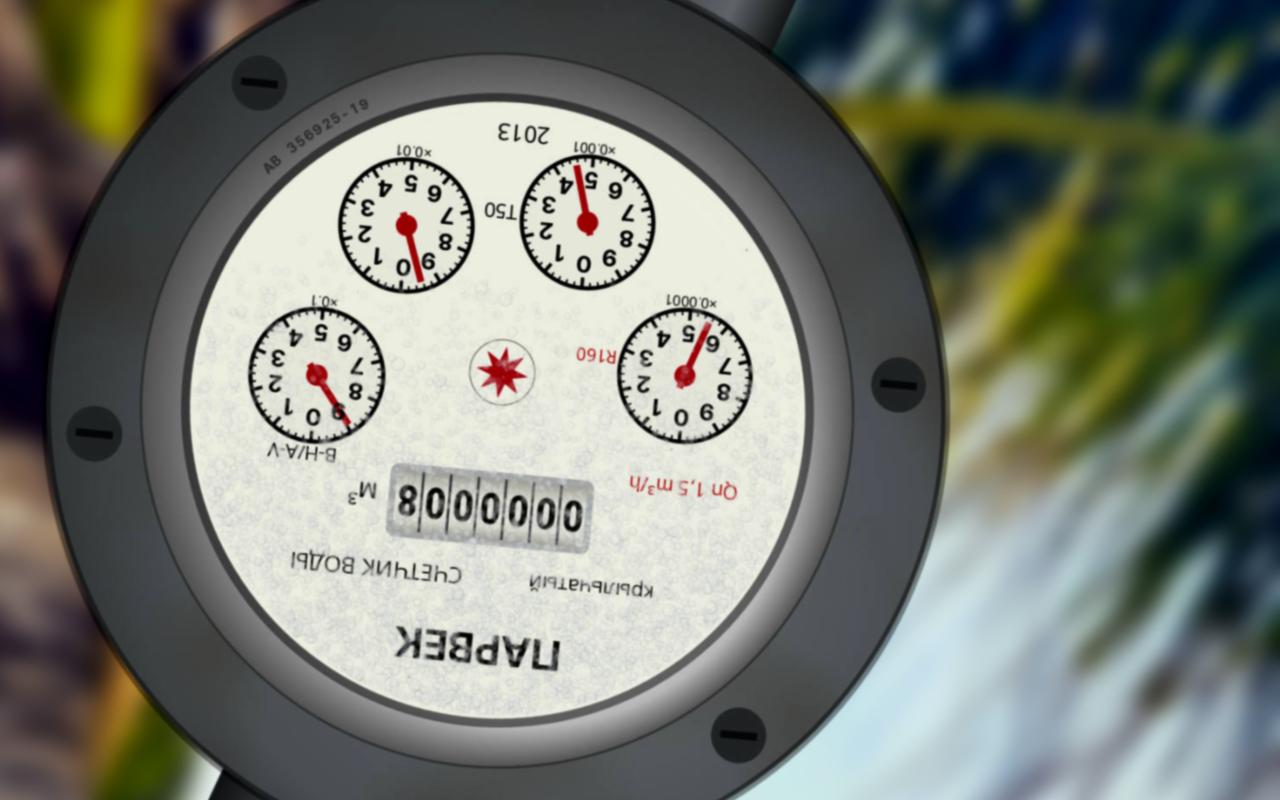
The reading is 8.8945 m³
